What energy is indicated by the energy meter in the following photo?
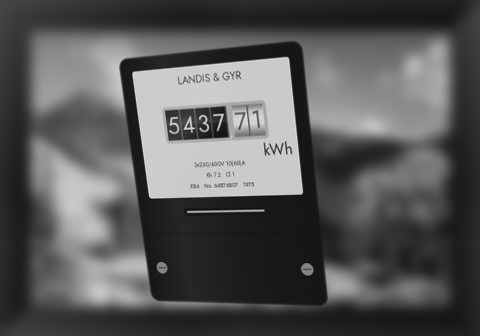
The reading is 5437.71 kWh
